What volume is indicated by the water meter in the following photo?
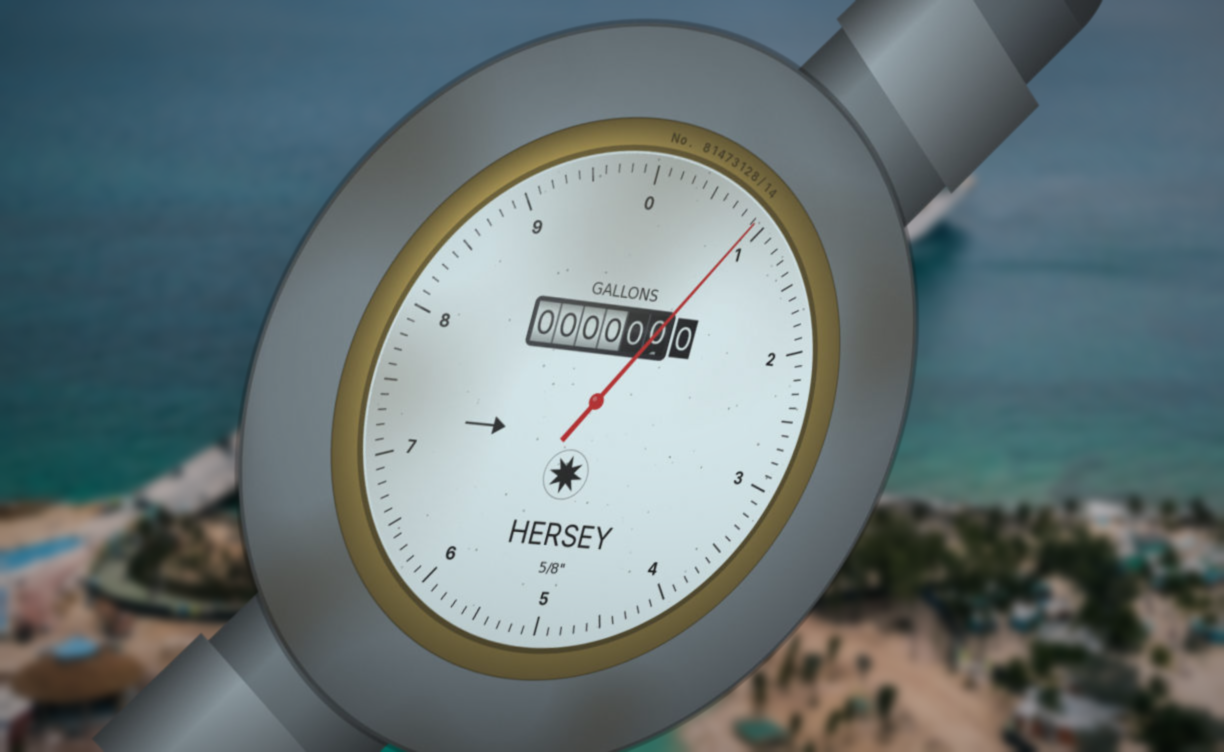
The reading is 0.9 gal
